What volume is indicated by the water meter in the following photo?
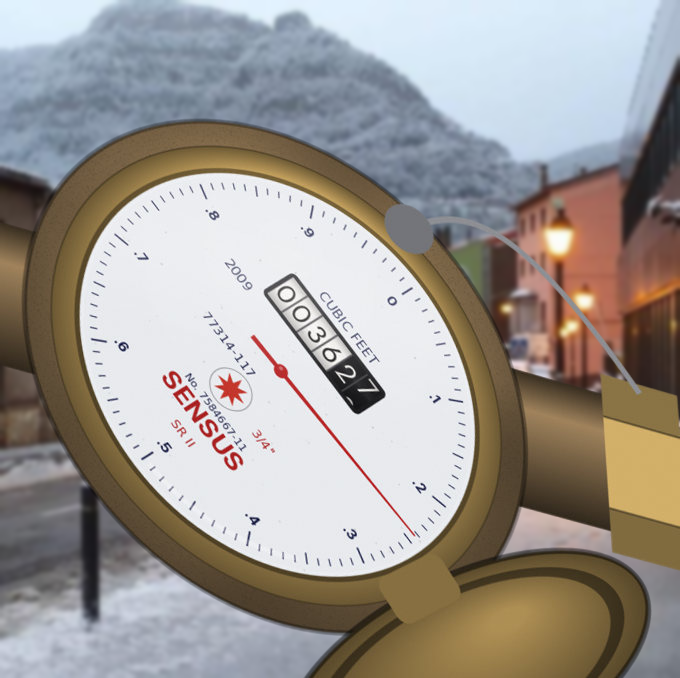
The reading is 3627.24 ft³
